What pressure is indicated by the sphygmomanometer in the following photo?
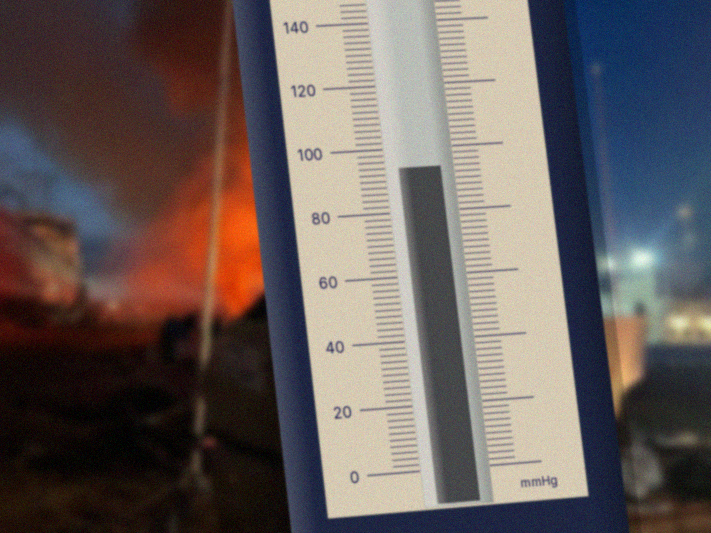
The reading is 94 mmHg
